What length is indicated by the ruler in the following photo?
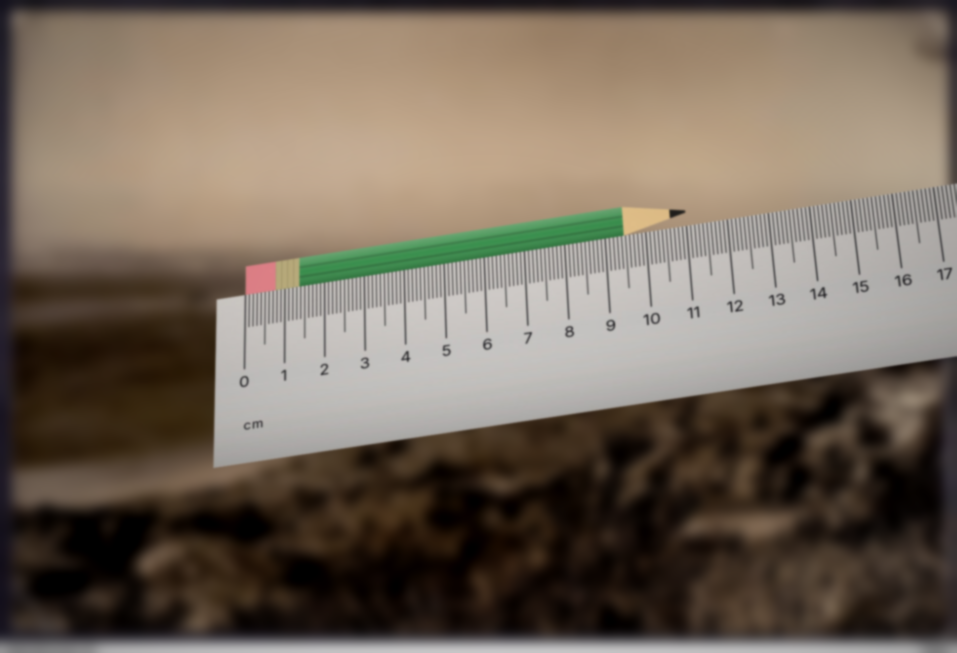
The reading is 11 cm
